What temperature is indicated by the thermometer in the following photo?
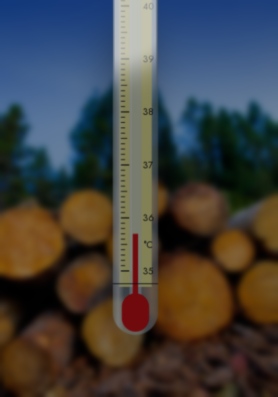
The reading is 35.7 °C
